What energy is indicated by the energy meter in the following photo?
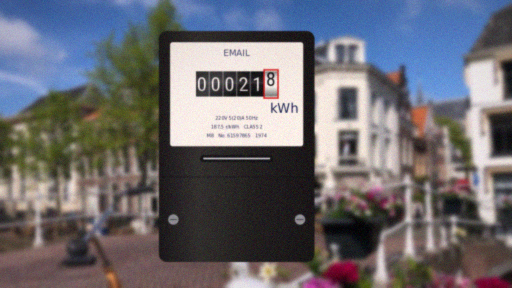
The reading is 21.8 kWh
